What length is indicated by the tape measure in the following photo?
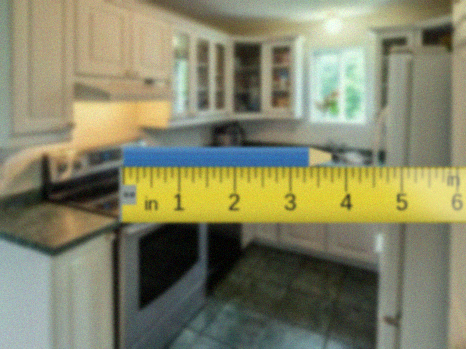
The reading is 3.875 in
